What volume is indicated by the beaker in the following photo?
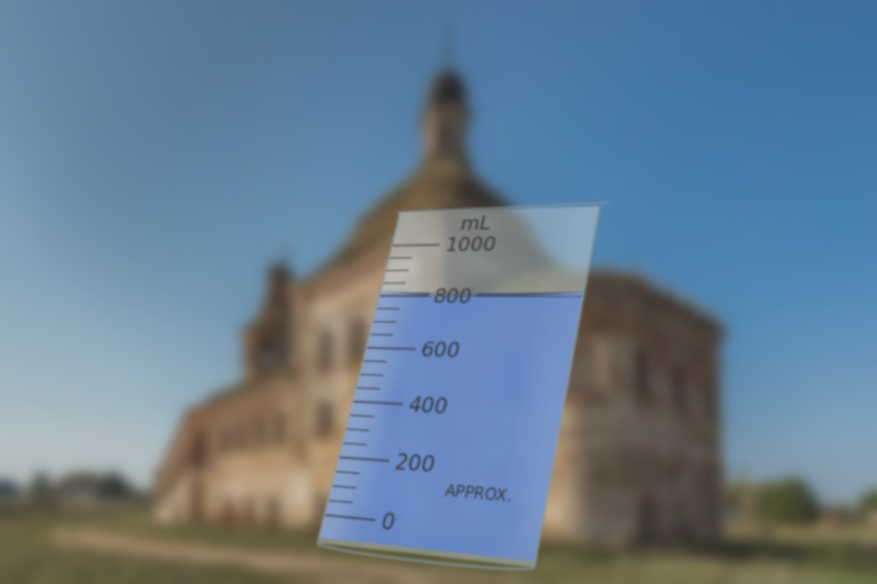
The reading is 800 mL
